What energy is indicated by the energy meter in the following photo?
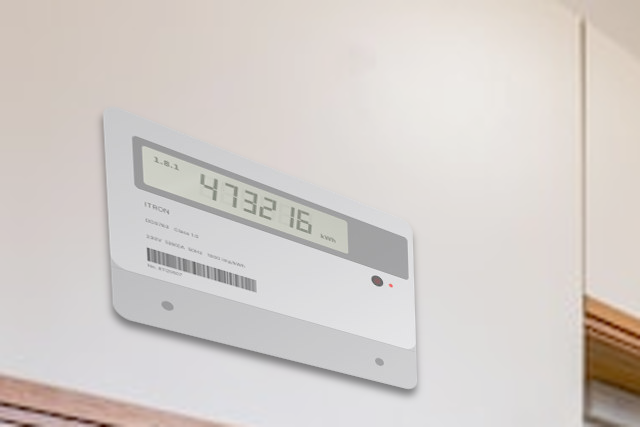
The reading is 473216 kWh
